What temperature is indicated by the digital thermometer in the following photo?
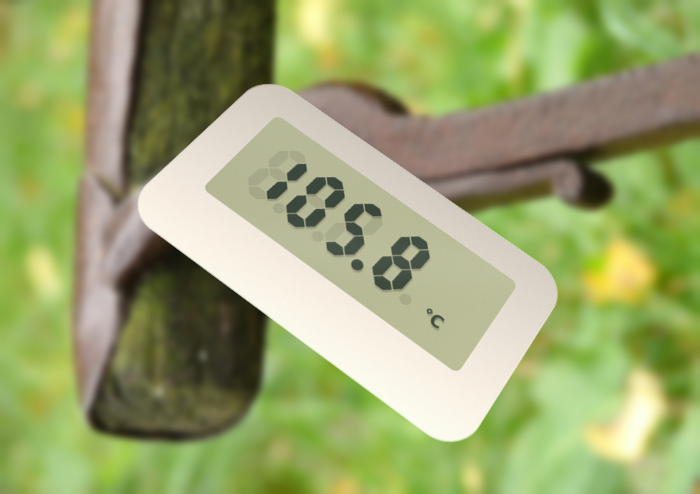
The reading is 105.8 °C
